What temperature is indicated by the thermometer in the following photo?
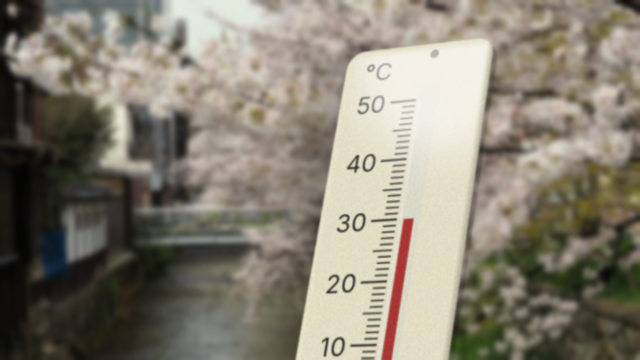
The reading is 30 °C
